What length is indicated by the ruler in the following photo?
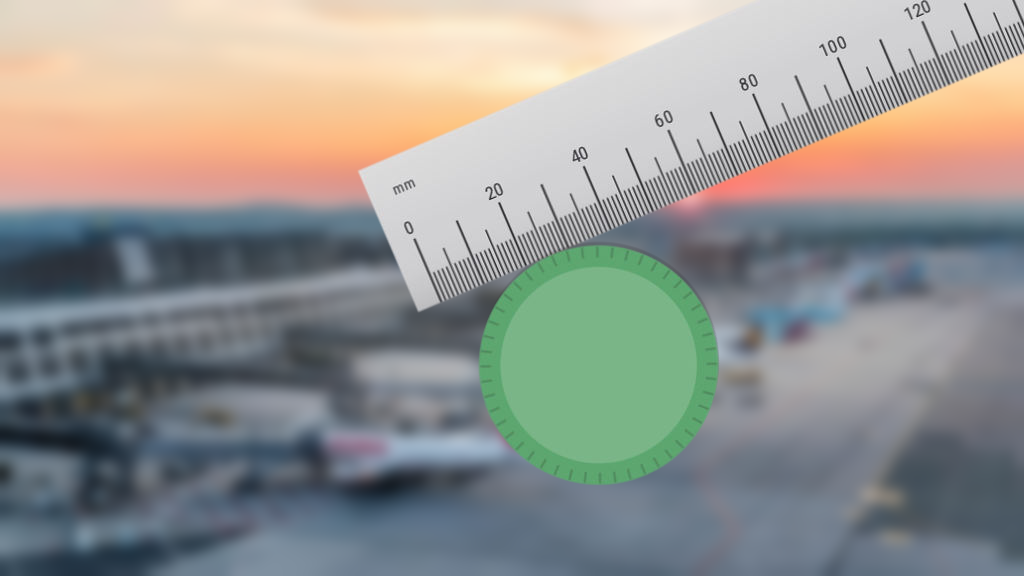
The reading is 52 mm
